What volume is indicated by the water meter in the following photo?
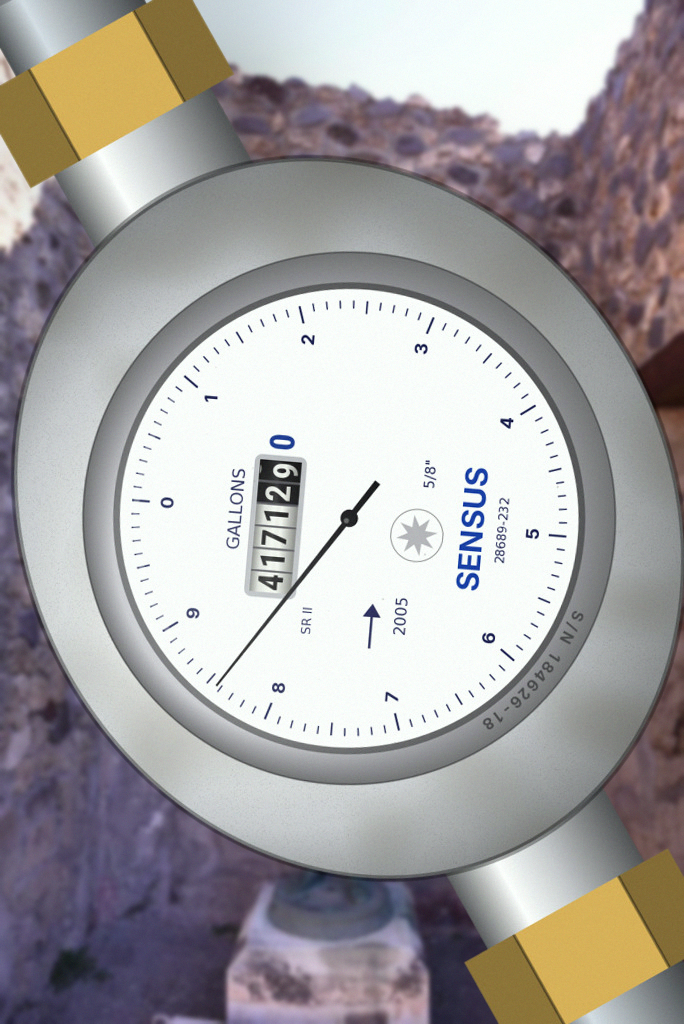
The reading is 4171288.4 gal
